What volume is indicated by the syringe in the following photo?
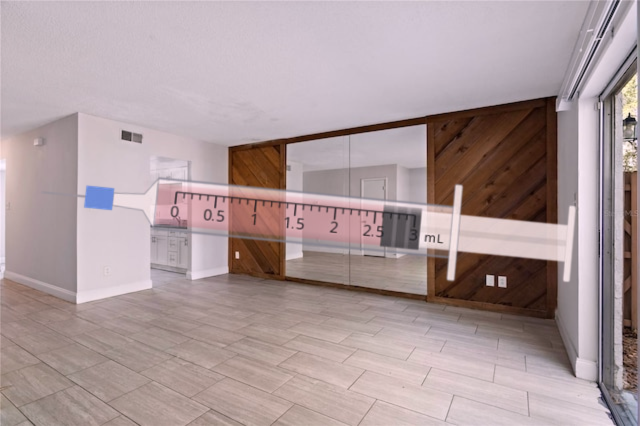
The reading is 2.6 mL
